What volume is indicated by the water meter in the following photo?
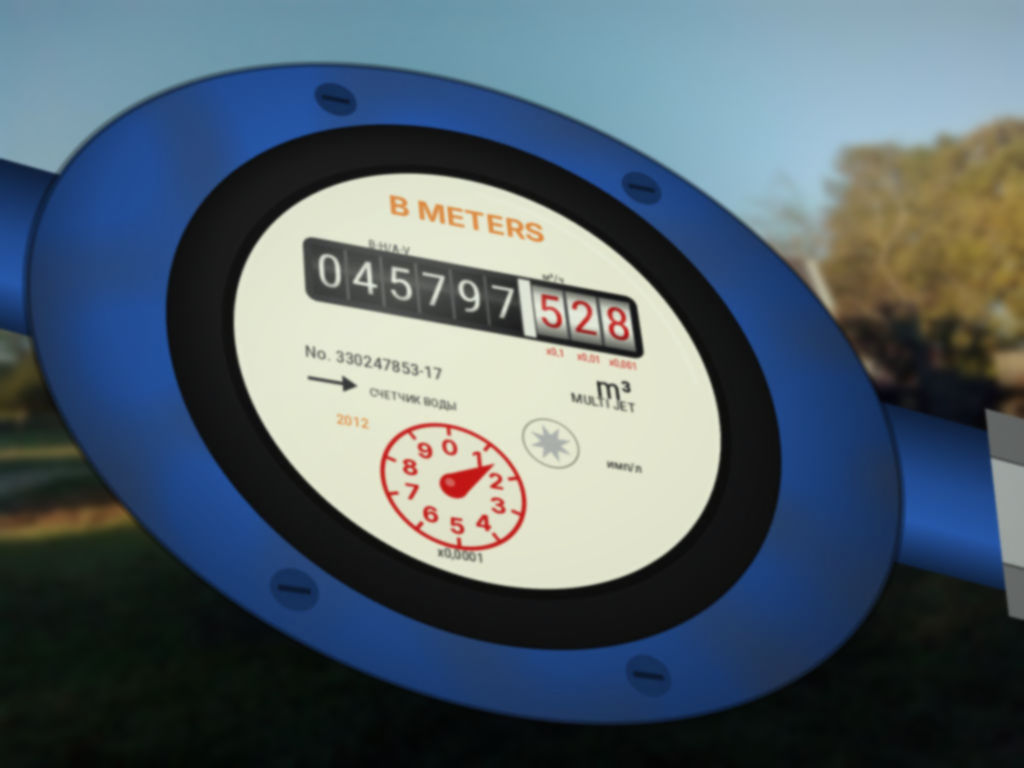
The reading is 45797.5281 m³
